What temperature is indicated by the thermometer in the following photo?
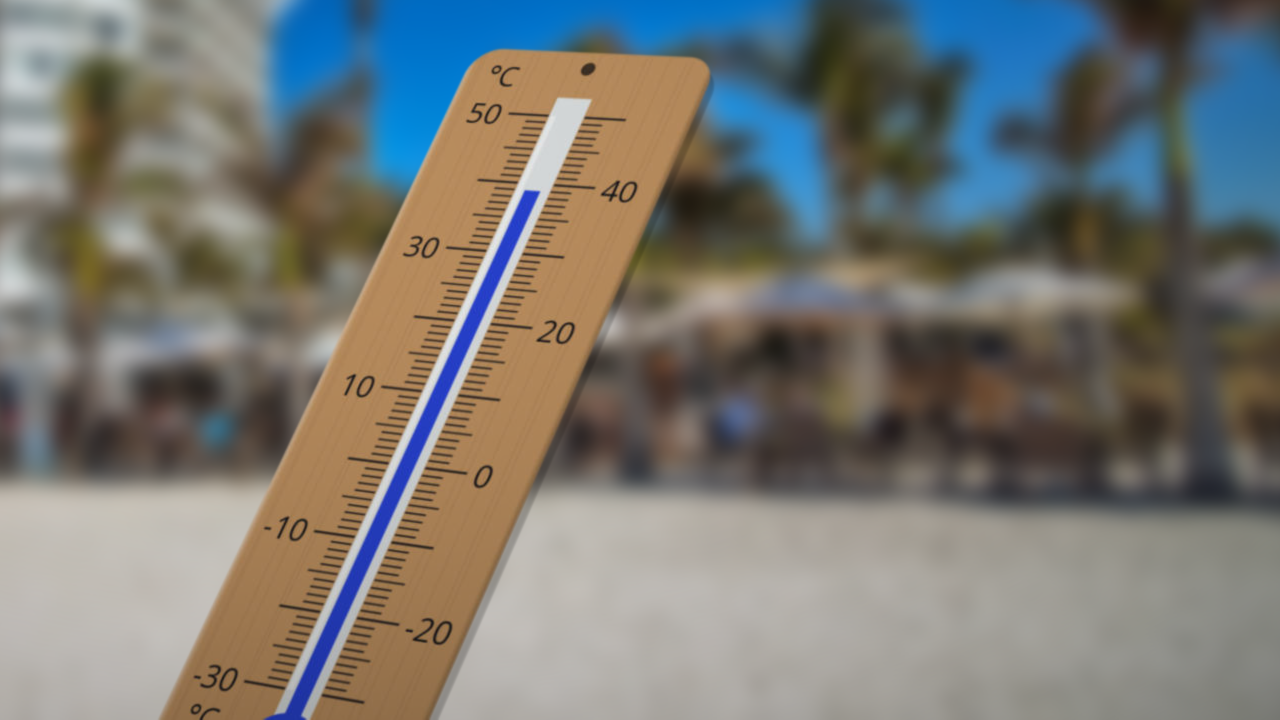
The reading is 39 °C
